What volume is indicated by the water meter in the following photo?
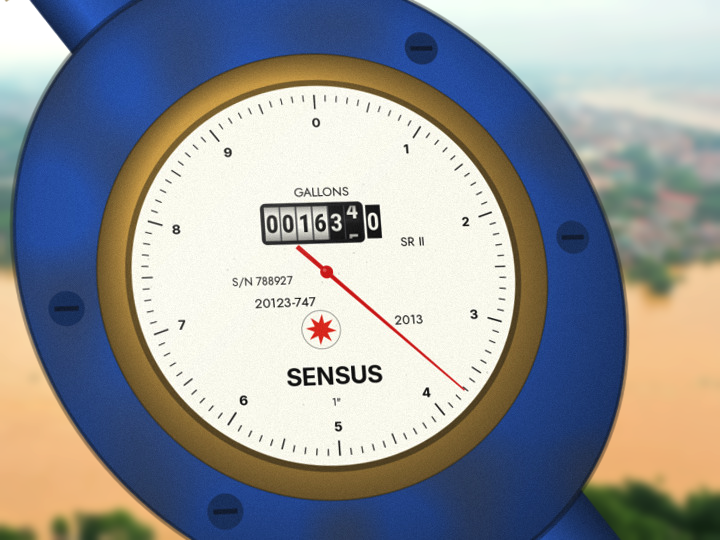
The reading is 16343.7 gal
